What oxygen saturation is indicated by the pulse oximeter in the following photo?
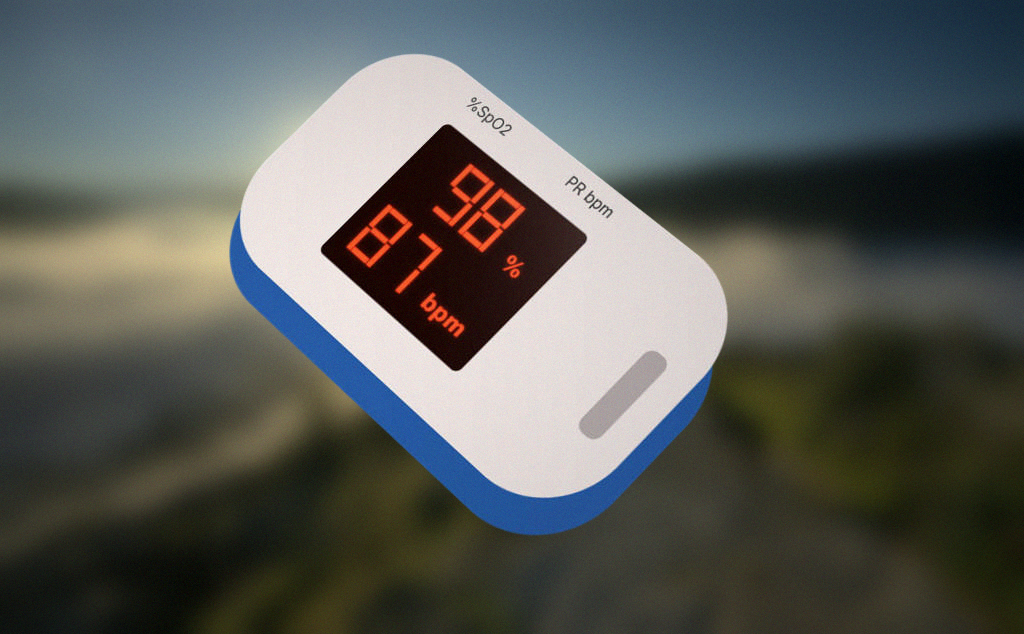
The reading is 98 %
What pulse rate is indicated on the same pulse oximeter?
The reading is 87 bpm
